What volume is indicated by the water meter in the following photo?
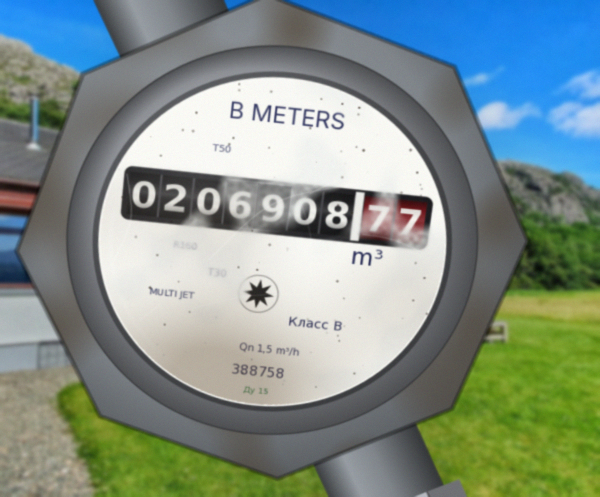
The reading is 206908.77 m³
